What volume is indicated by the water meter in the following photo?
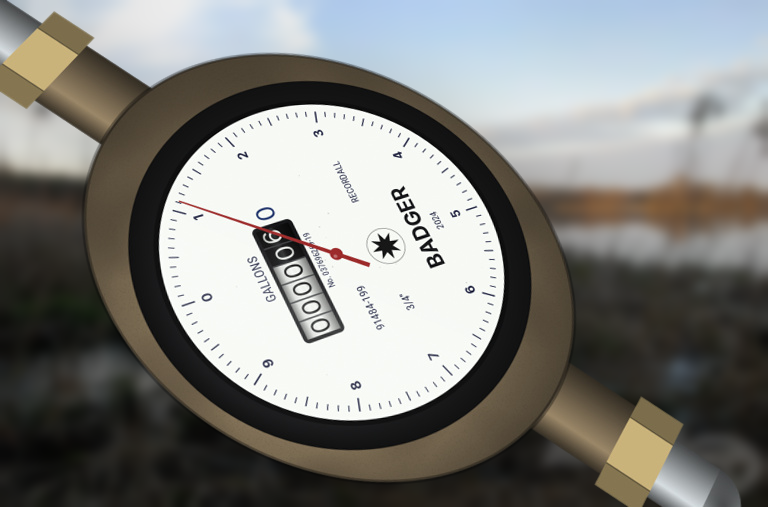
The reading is 61.1 gal
